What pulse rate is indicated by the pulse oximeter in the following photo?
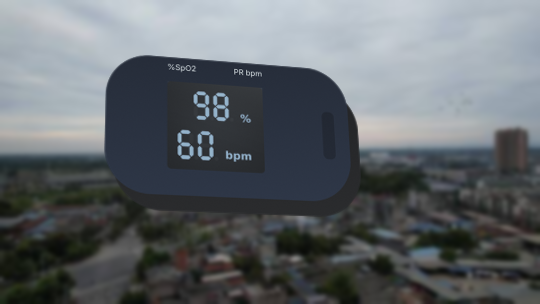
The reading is 60 bpm
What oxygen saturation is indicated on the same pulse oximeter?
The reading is 98 %
